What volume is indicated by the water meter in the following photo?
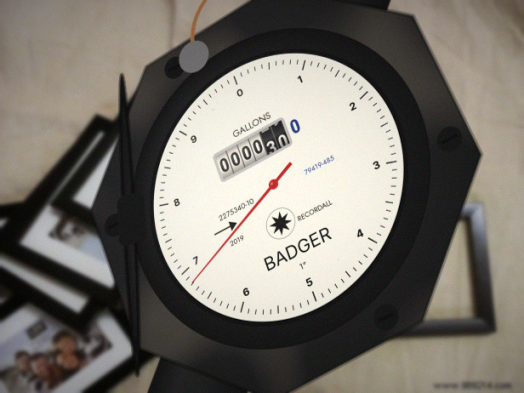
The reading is 296.8 gal
